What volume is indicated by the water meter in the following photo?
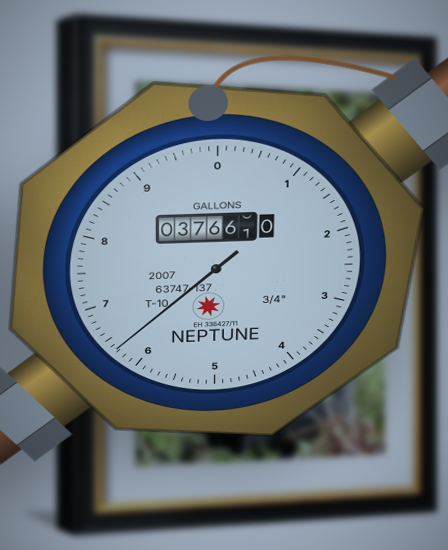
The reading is 376606.3 gal
